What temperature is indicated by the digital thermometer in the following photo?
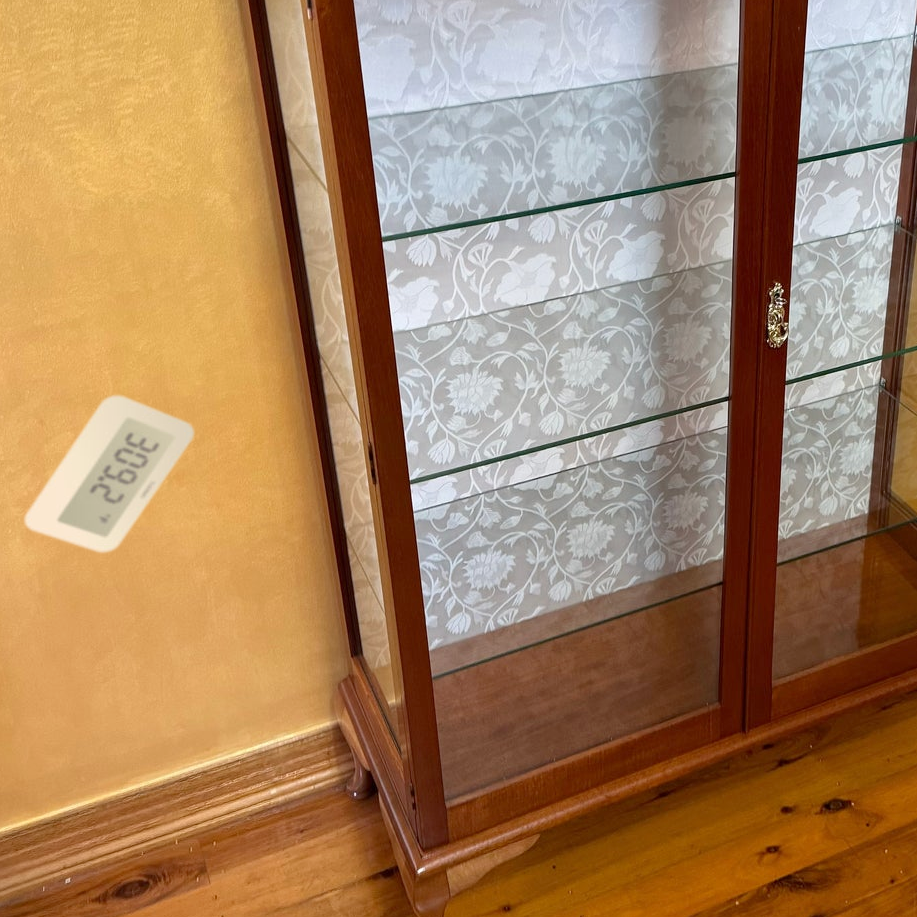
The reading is 309.2 °F
